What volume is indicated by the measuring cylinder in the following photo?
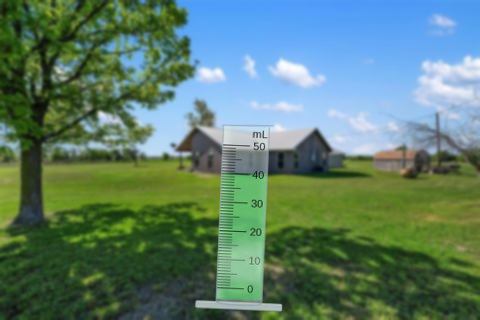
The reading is 40 mL
